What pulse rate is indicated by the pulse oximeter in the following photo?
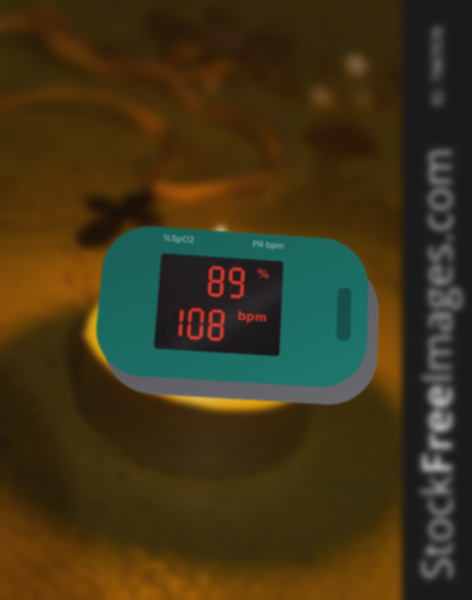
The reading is 108 bpm
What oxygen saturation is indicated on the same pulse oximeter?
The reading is 89 %
